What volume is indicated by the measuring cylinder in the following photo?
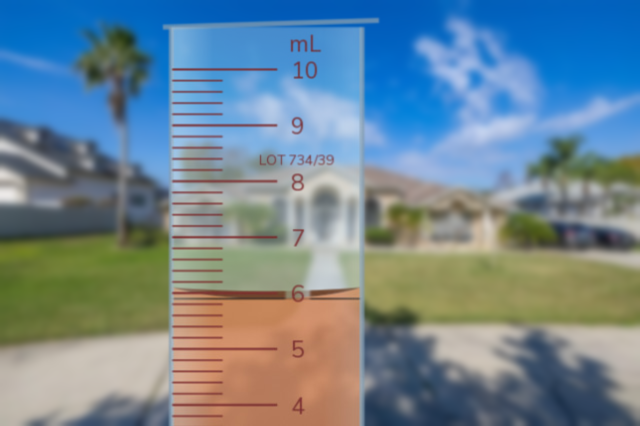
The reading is 5.9 mL
